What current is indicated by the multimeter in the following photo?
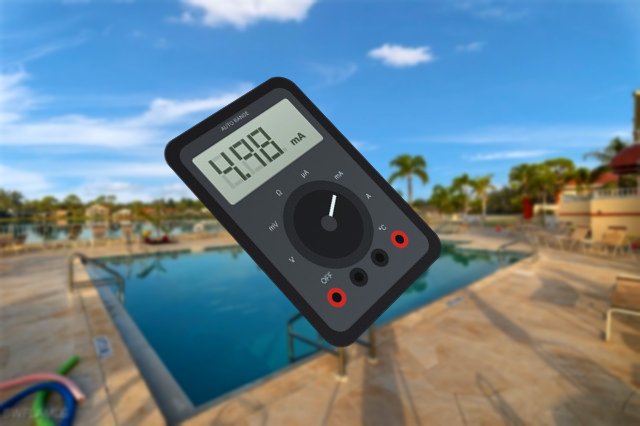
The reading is 4.98 mA
